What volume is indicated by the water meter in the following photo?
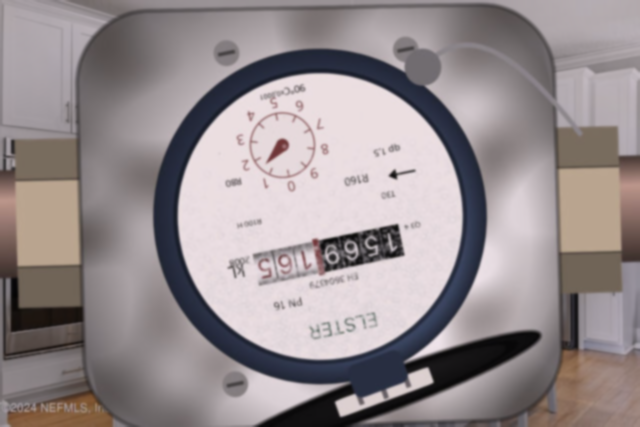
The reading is 1569.1651 kL
